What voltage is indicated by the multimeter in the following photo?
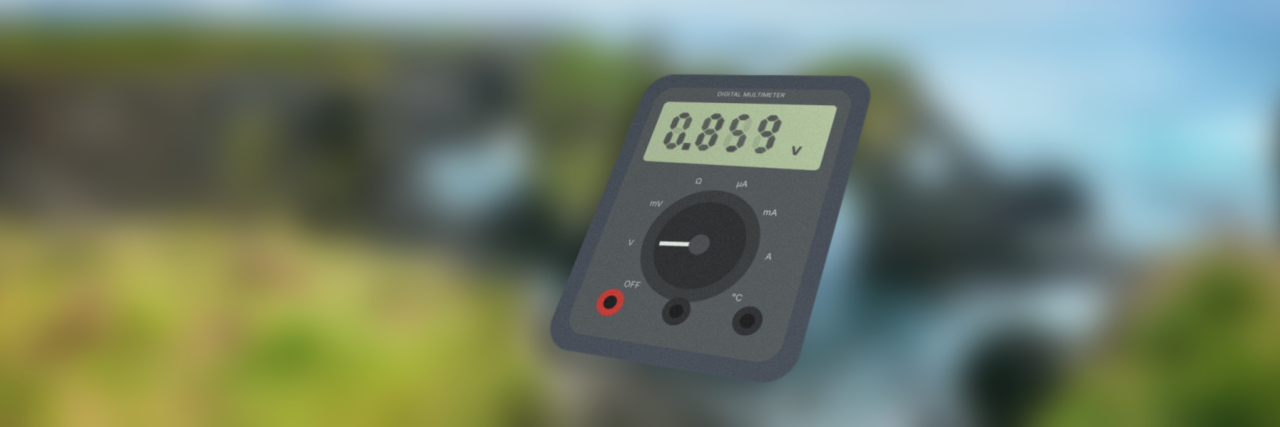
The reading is 0.859 V
